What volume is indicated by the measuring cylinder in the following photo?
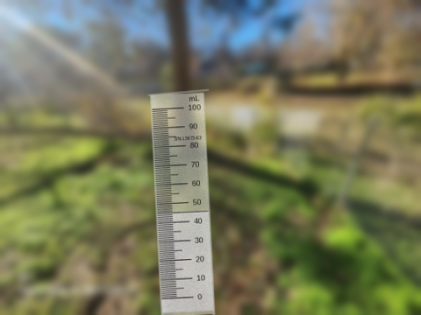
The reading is 45 mL
